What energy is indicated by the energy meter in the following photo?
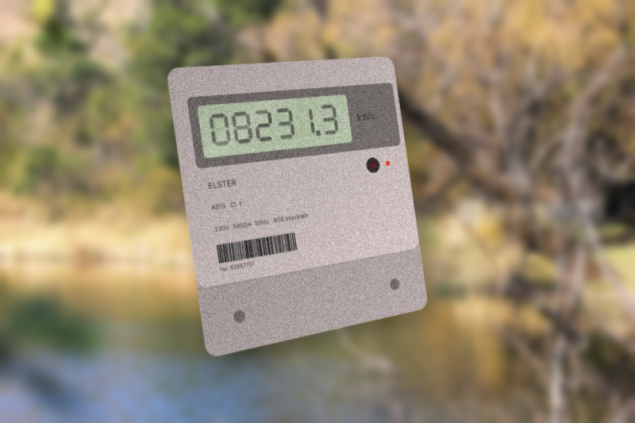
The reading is 8231.3 kWh
